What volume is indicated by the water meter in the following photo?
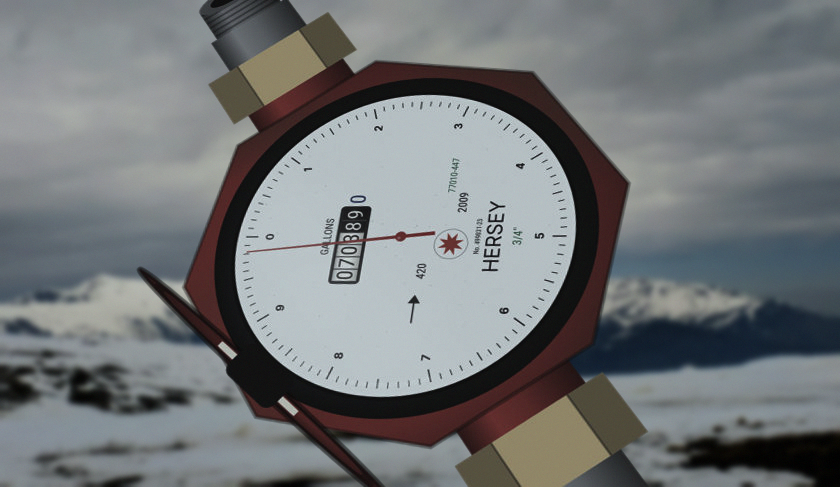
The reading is 703889.8 gal
